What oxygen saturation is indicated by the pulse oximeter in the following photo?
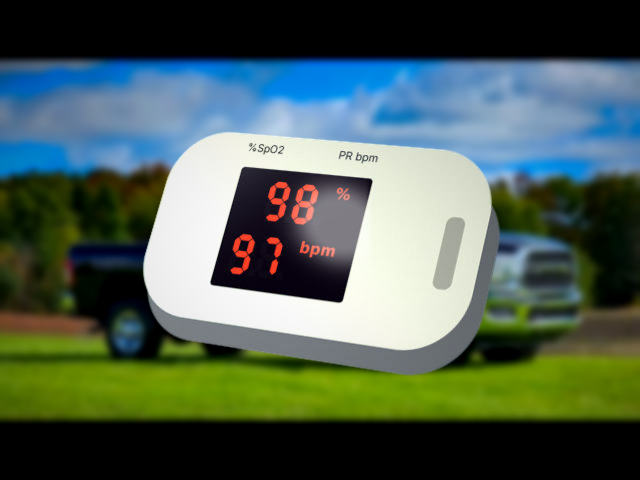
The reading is 98 %
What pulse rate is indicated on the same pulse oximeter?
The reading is 97 bpm
